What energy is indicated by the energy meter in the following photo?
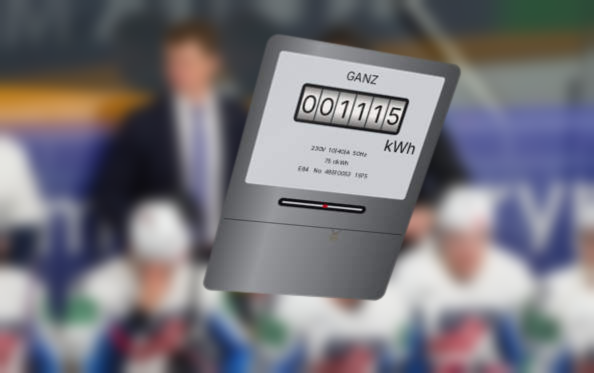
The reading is 1115 kWh
